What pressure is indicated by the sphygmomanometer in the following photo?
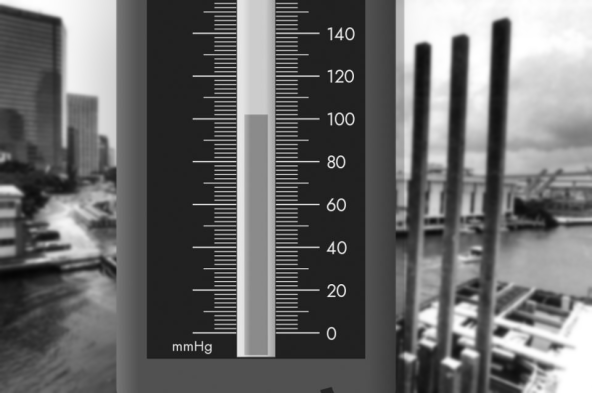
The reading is 102 mmHg
